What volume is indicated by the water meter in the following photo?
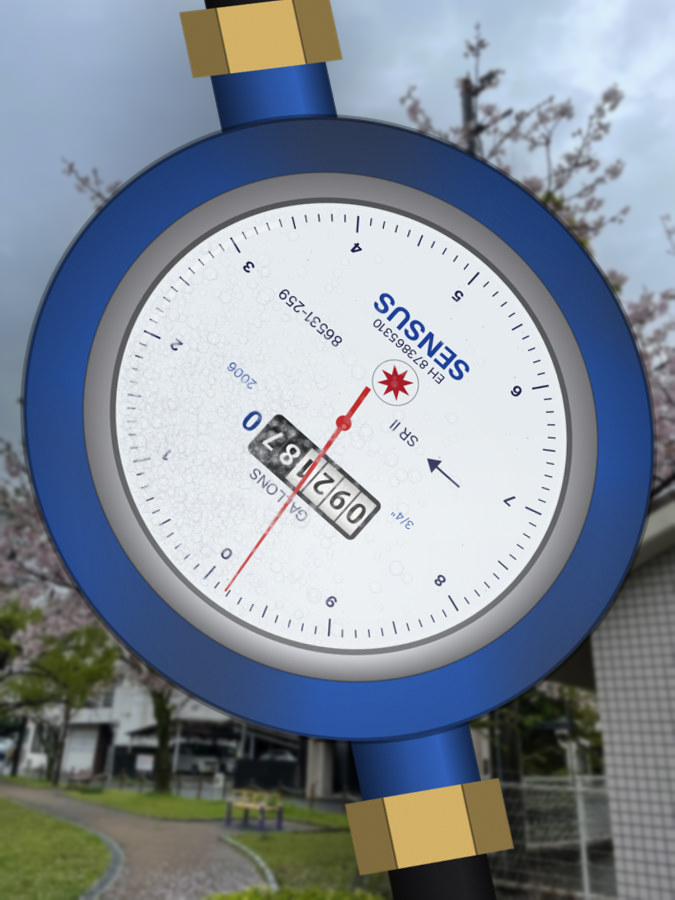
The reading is 921869.8 gal
